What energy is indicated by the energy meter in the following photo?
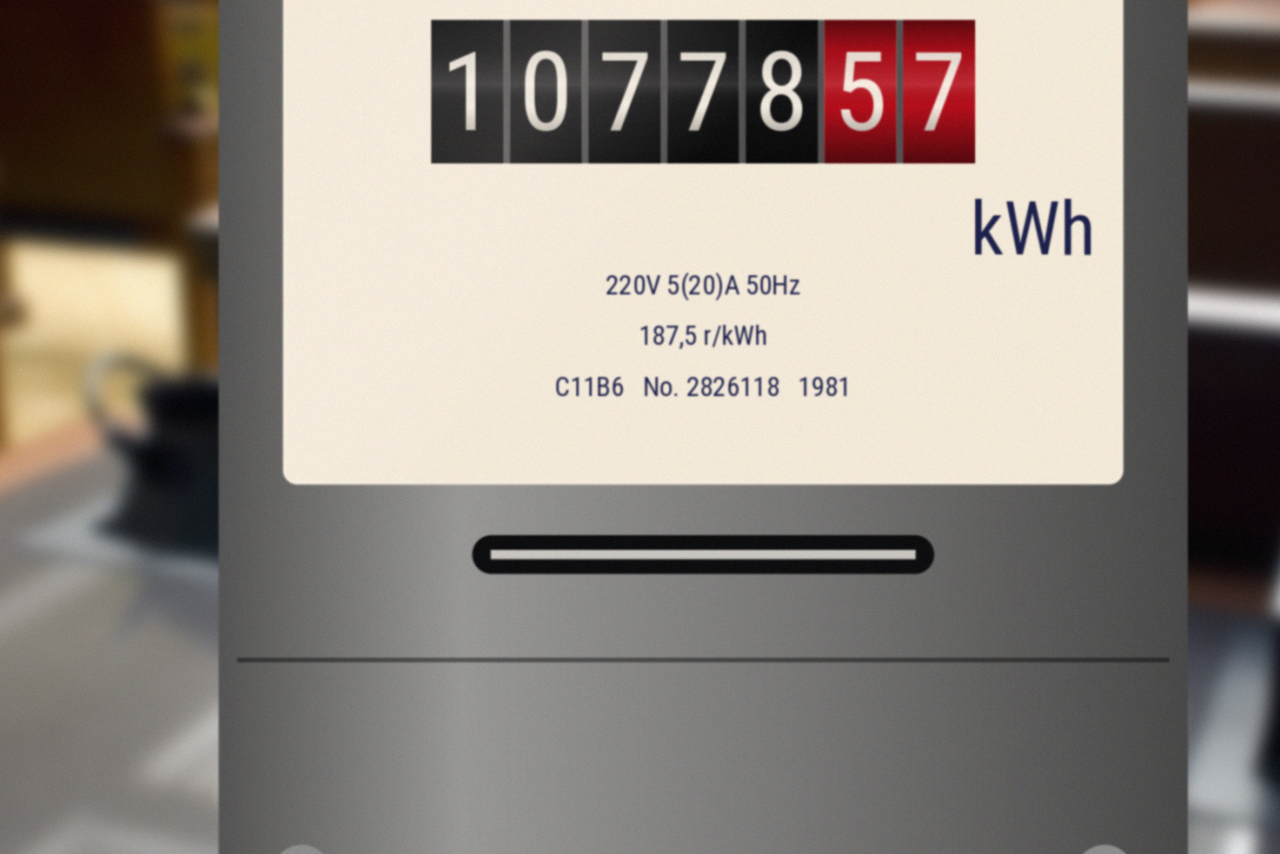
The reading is 10778.57 kWh
